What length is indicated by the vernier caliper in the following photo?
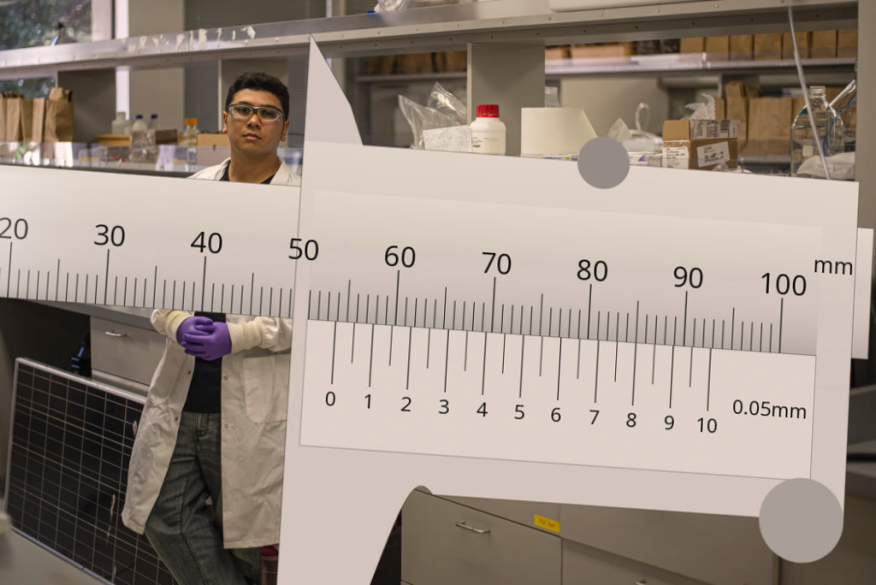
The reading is 53.8 mm
